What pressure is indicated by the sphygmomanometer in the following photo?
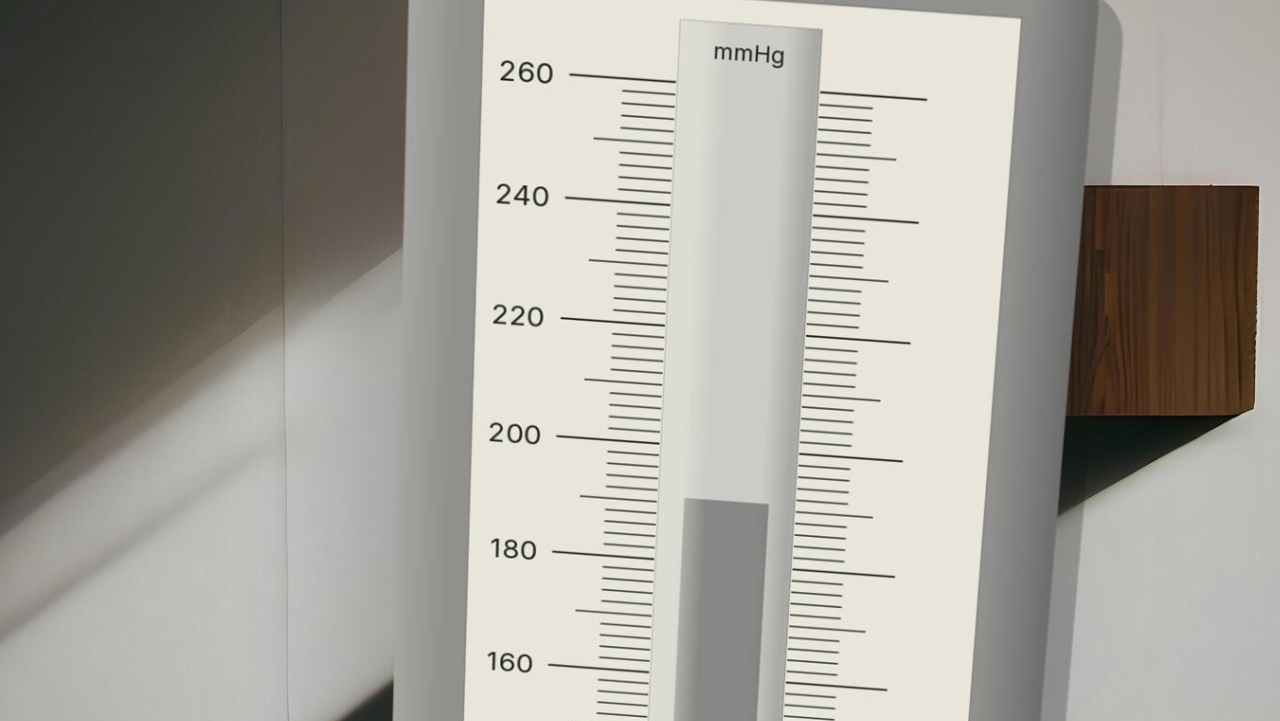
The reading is 191 mmHg
